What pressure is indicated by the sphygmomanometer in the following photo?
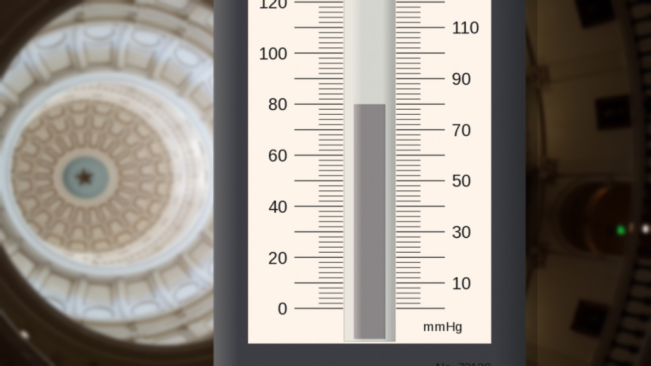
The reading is 80 mmHg
